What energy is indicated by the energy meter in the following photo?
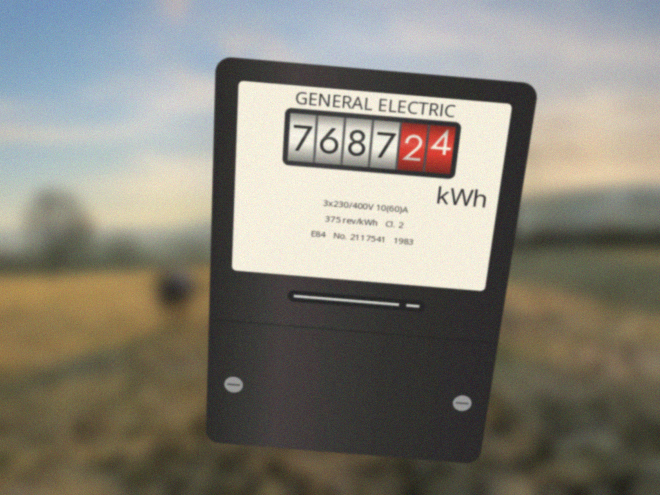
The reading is 7687.24 kWh
